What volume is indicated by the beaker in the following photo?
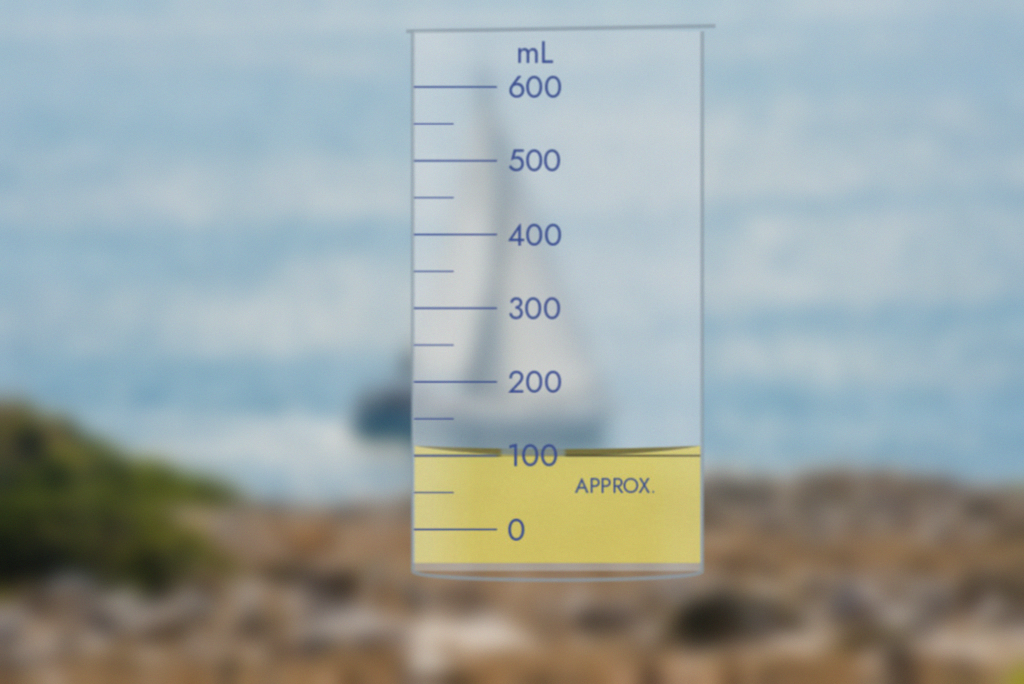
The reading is 100 mL
